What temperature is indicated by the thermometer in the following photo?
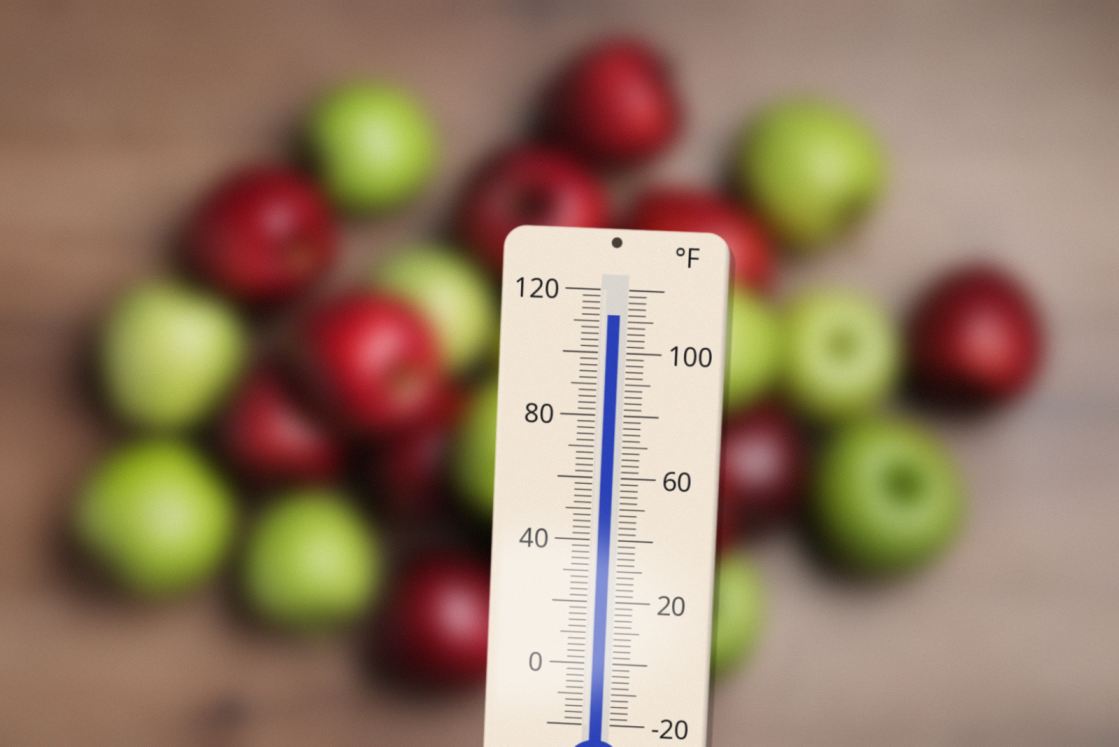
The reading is 112 °F
